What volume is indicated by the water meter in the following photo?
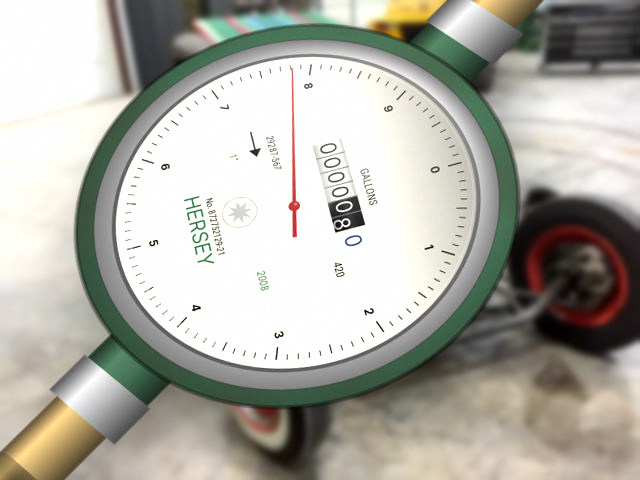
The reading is 77.8 gal
